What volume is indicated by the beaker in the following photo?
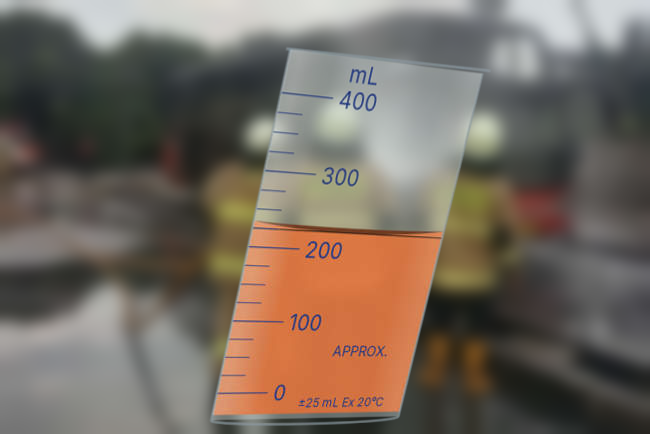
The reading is 225 mL
